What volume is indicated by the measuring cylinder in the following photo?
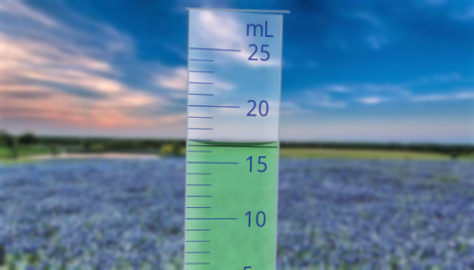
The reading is 16.5 mL
